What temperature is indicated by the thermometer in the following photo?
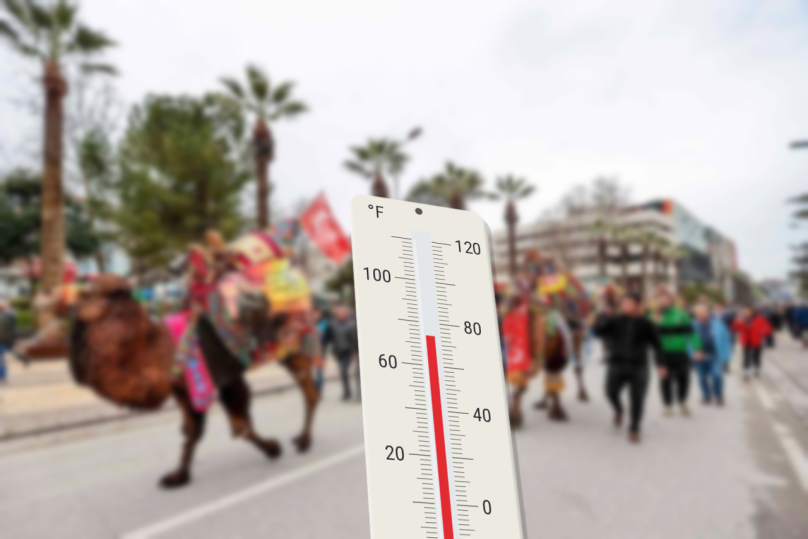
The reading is 74 °F
